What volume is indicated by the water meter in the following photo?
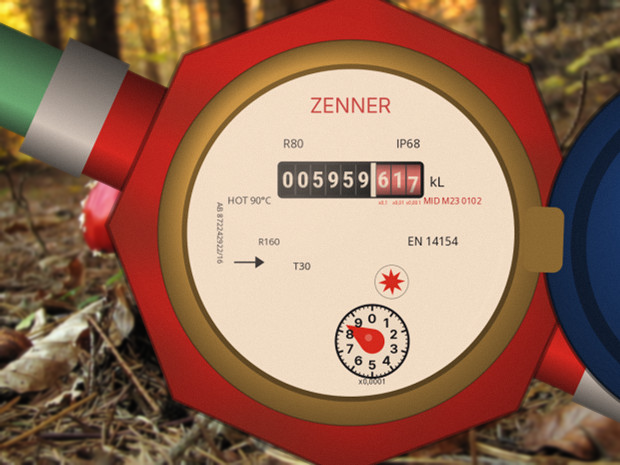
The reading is 5959.6168 kL
